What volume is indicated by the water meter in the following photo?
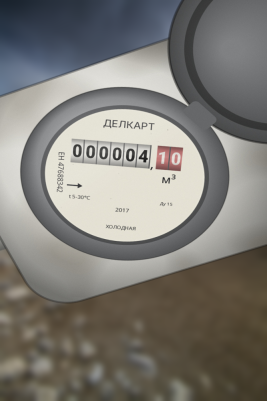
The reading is 4.10 m³
